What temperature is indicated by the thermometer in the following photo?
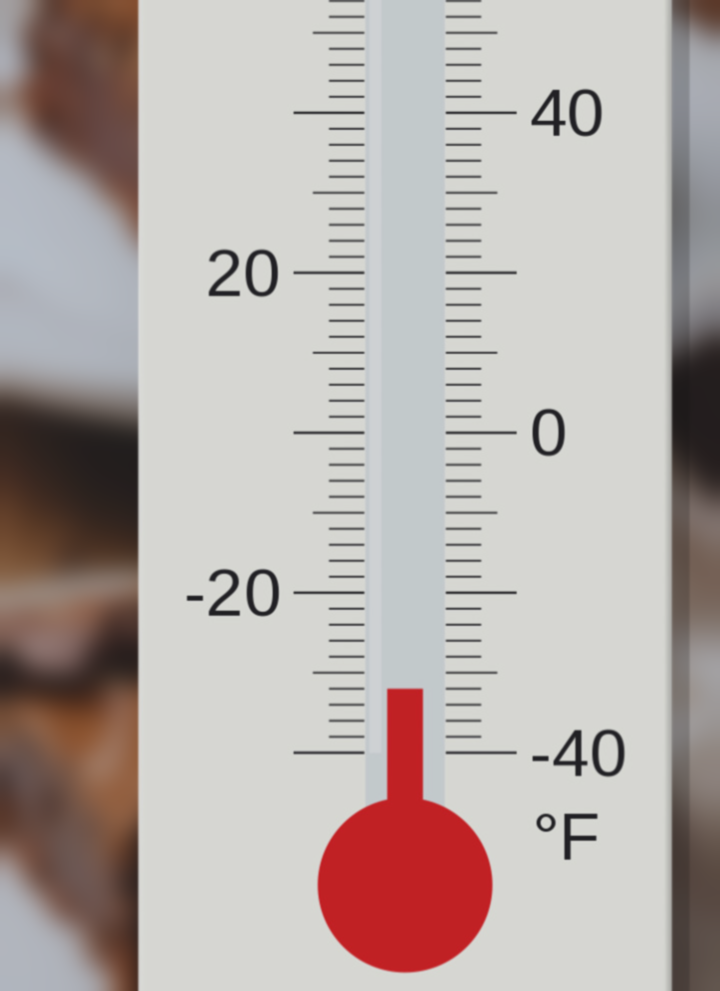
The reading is -32 °F
